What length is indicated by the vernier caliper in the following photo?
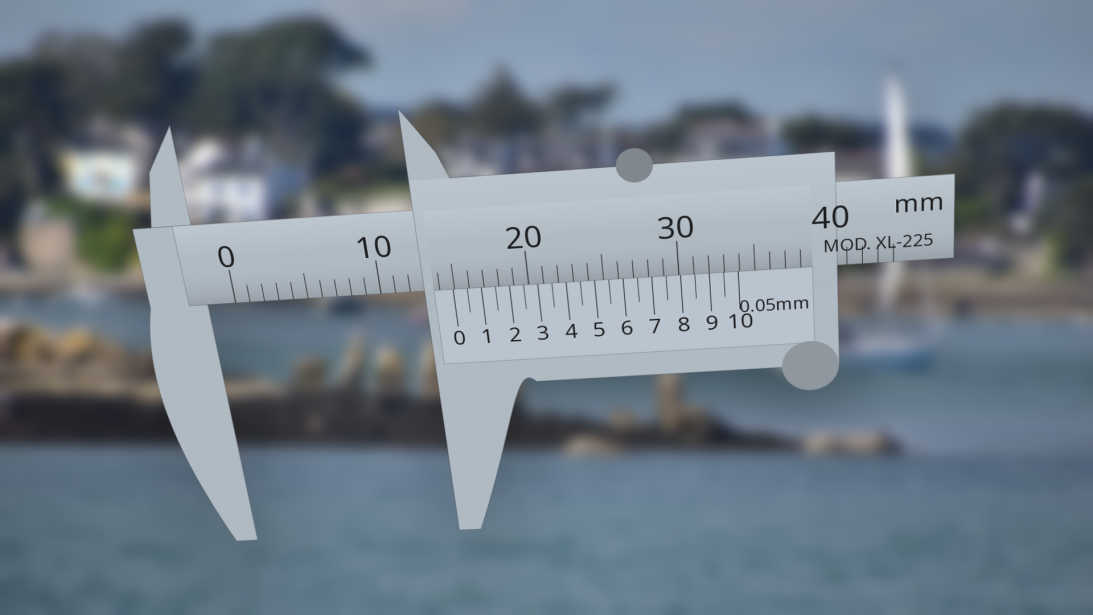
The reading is 14.9 mm
